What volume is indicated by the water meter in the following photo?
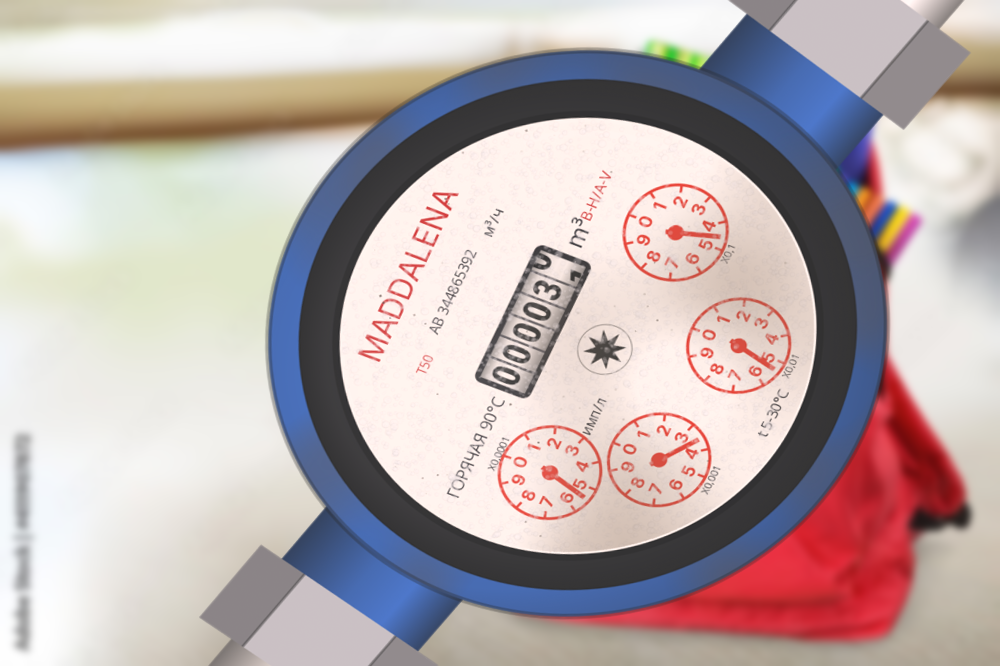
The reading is 30.4535 m³
